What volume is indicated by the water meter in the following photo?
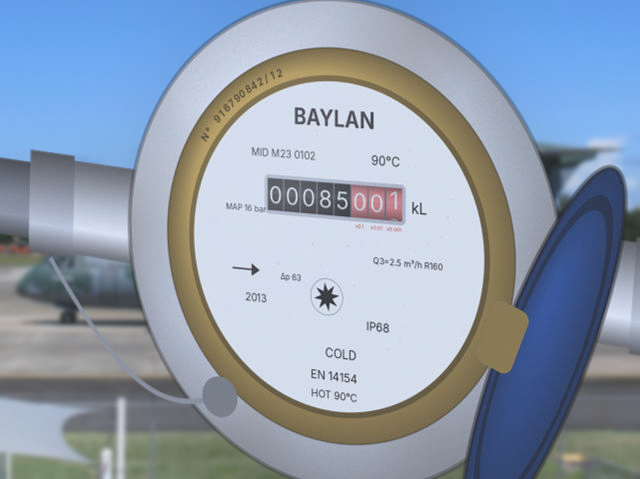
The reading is 85.001 kL
